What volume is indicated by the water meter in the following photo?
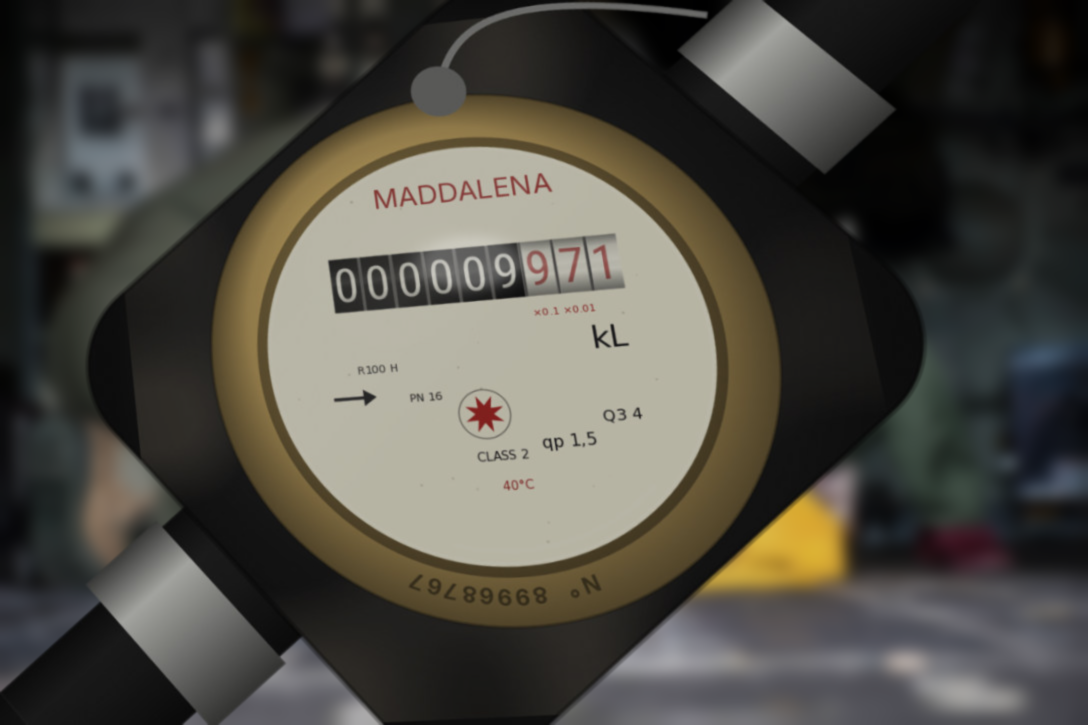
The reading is 9.971 kL
